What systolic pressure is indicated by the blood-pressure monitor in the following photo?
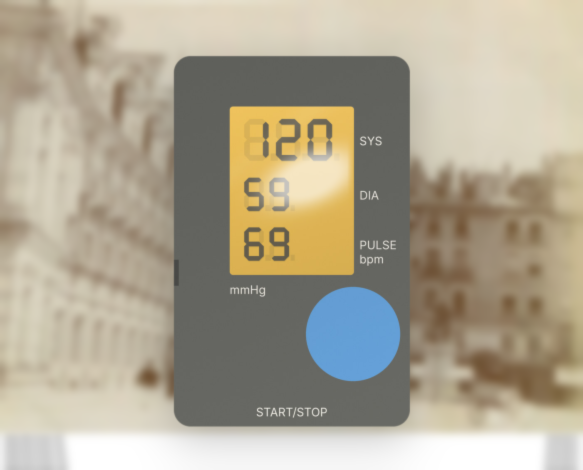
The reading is 120 mmHg
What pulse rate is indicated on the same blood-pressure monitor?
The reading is 69 bpm
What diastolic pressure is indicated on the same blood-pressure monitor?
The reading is 59 mmHg
